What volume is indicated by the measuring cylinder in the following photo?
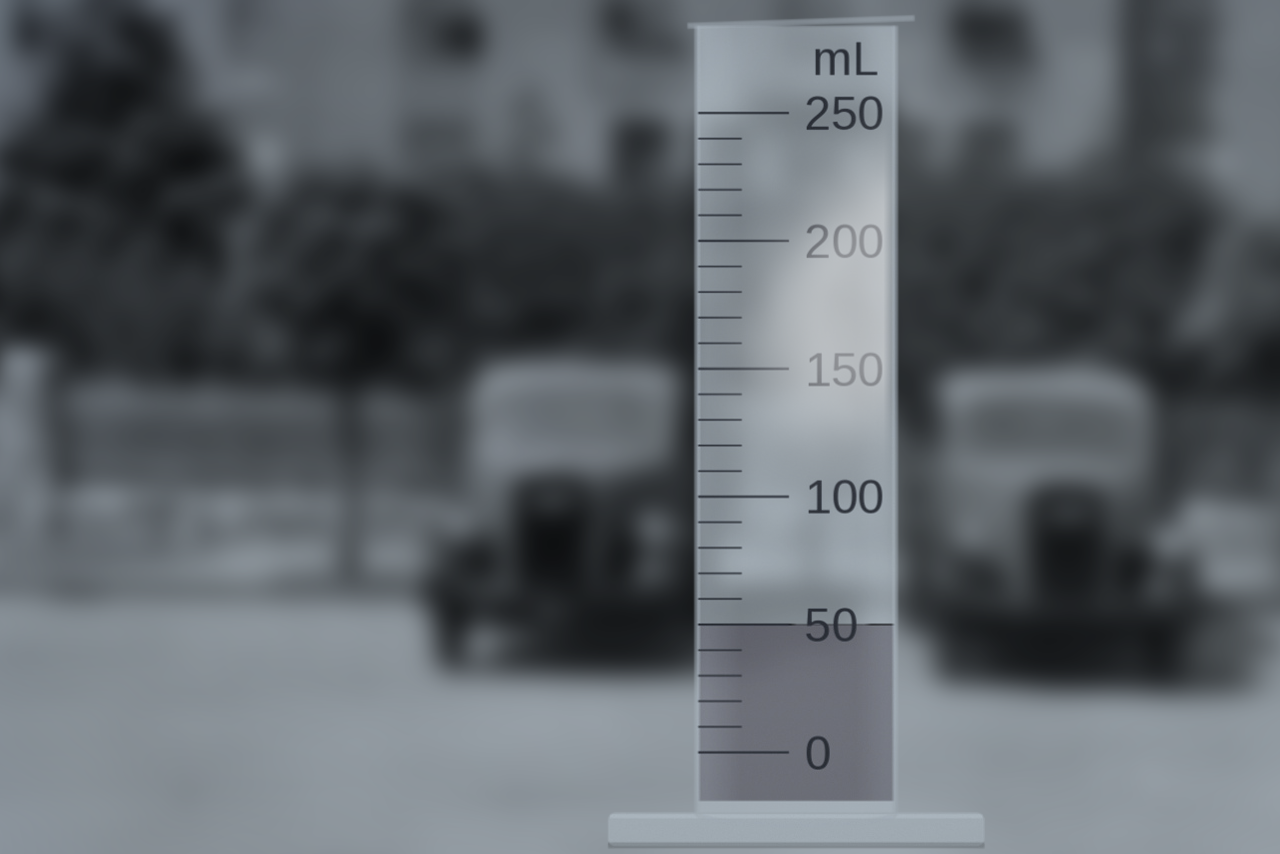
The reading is 50 mL
